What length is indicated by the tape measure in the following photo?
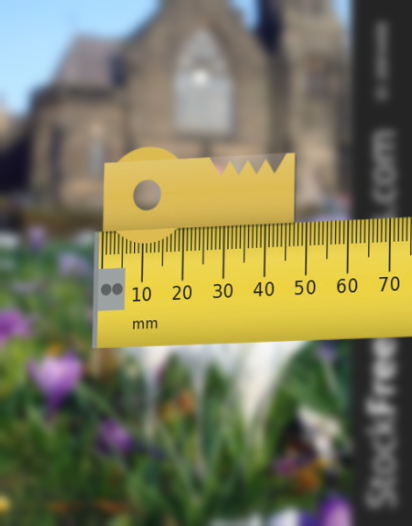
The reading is 47 mm
